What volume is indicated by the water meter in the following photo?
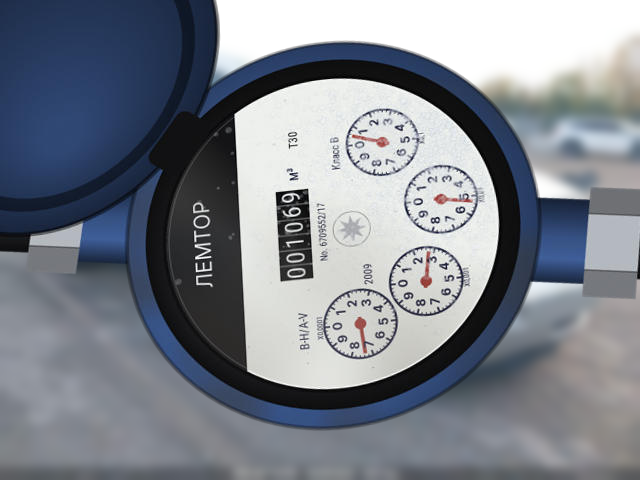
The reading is 1069.0527 m³
